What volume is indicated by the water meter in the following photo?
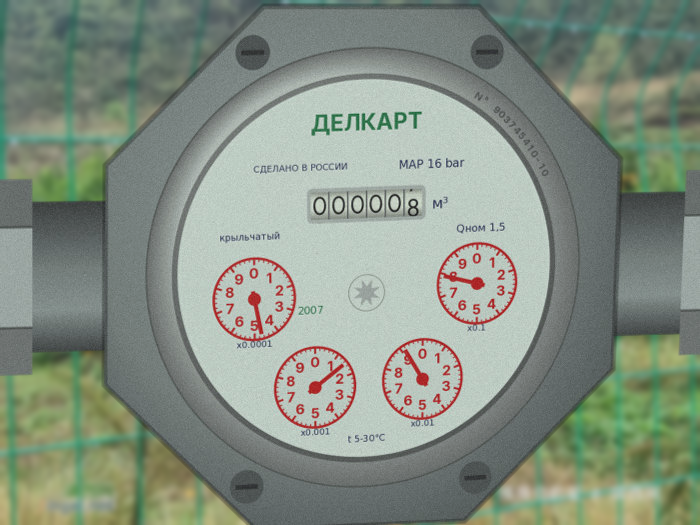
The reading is 7.7914 m³
